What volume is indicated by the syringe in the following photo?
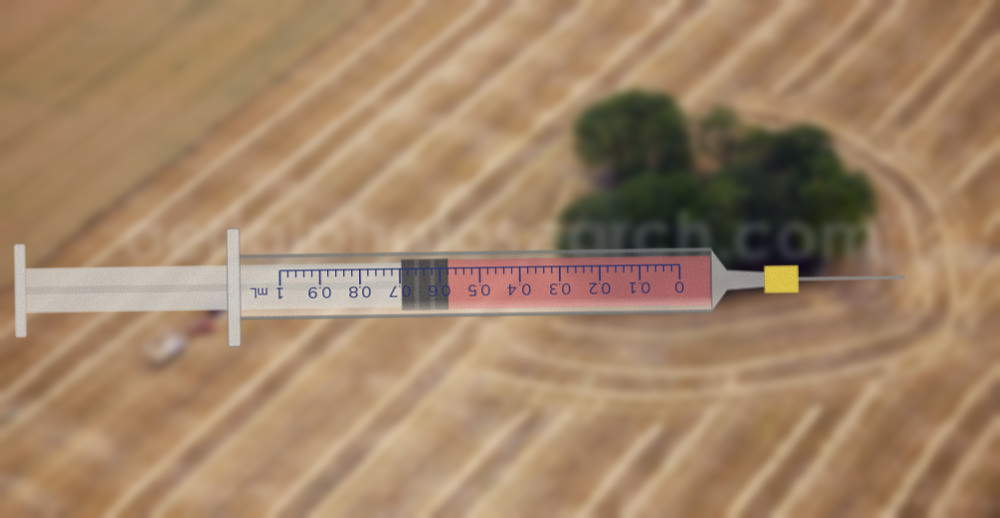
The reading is 0.58 mL
